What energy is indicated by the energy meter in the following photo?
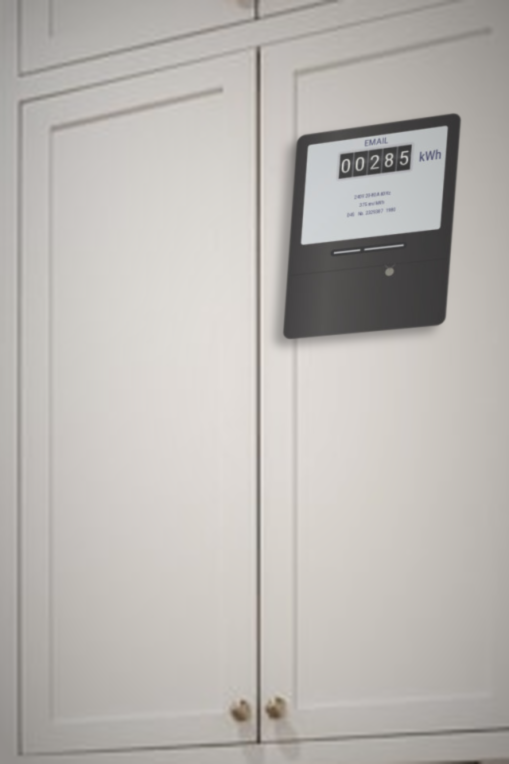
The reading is 285 kWh
